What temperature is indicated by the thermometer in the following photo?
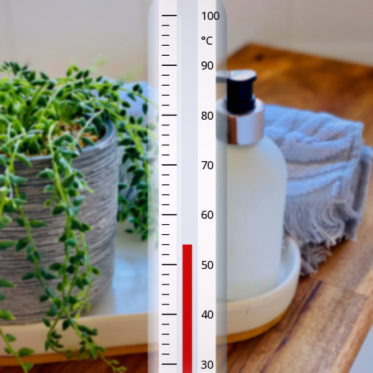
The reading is 54 °C
